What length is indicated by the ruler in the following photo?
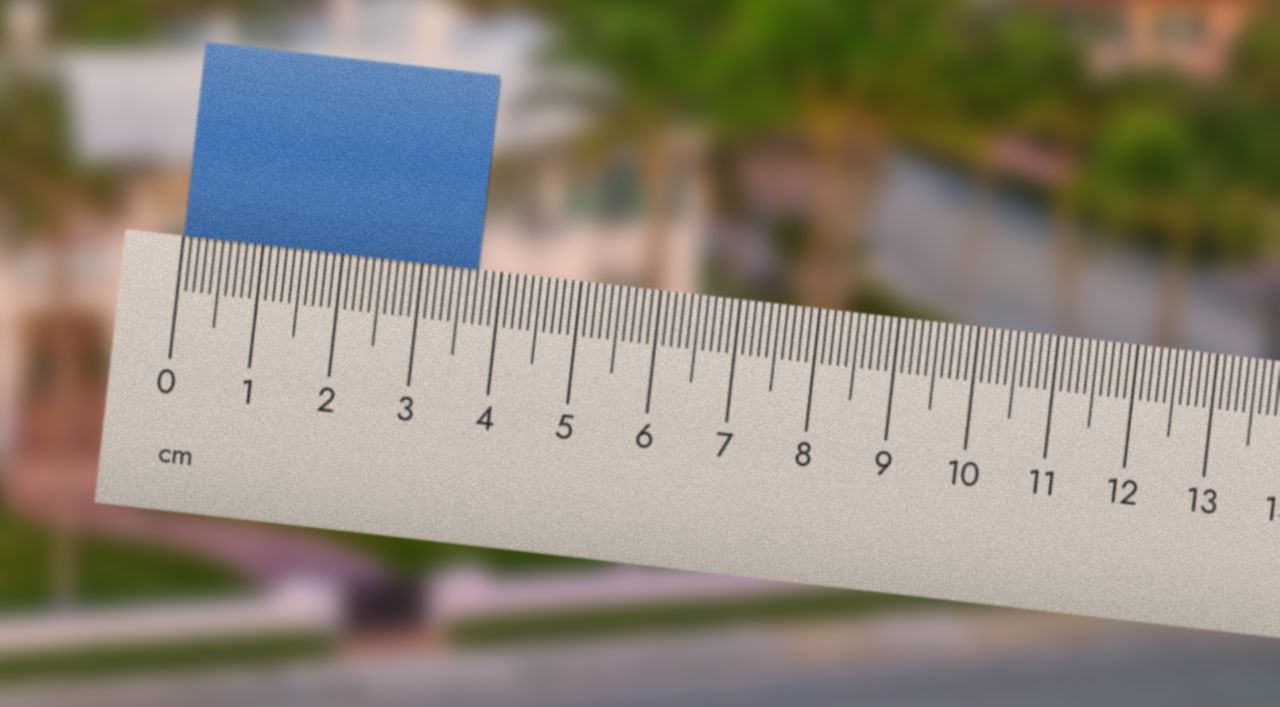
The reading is 3.7 cm
